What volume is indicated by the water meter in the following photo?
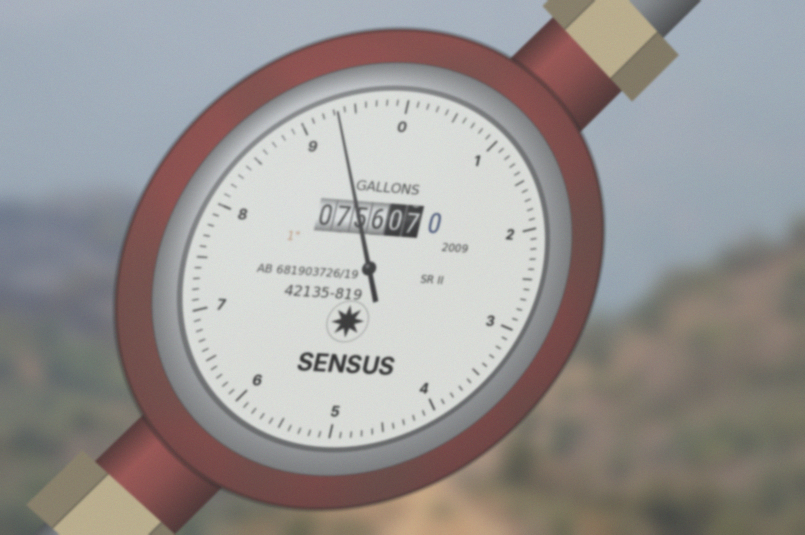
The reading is 756069.3 gal
